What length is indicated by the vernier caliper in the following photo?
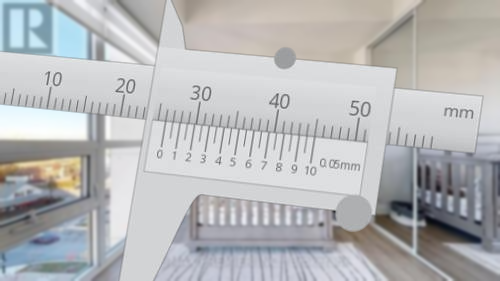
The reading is 26.0 mm
